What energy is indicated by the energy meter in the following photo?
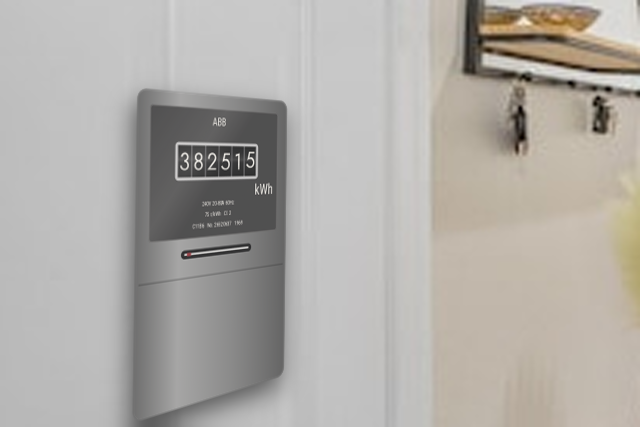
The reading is 382515 kWh
